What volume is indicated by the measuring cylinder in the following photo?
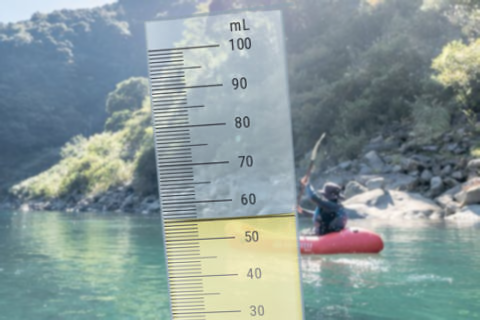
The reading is 55 mL
